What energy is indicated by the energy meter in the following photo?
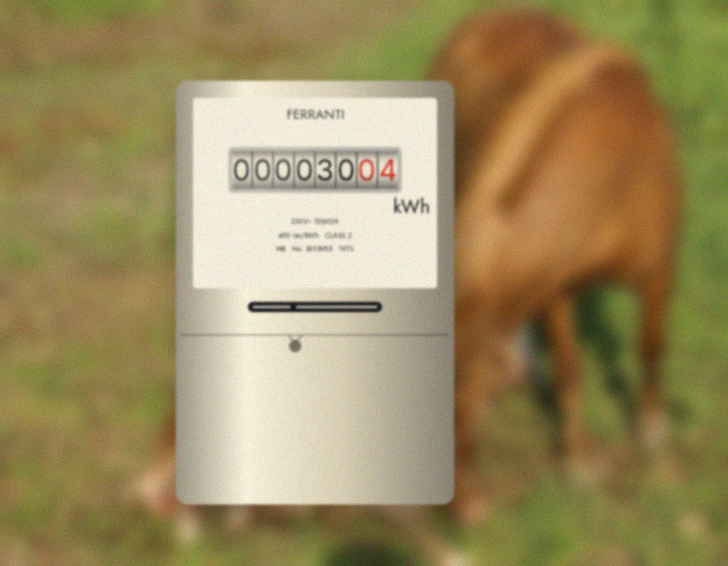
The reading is 30.04 kWh
